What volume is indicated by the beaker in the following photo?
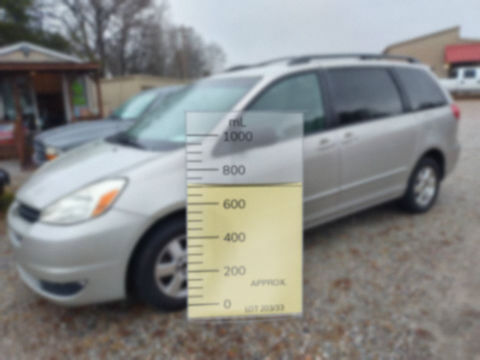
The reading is 700 mL
